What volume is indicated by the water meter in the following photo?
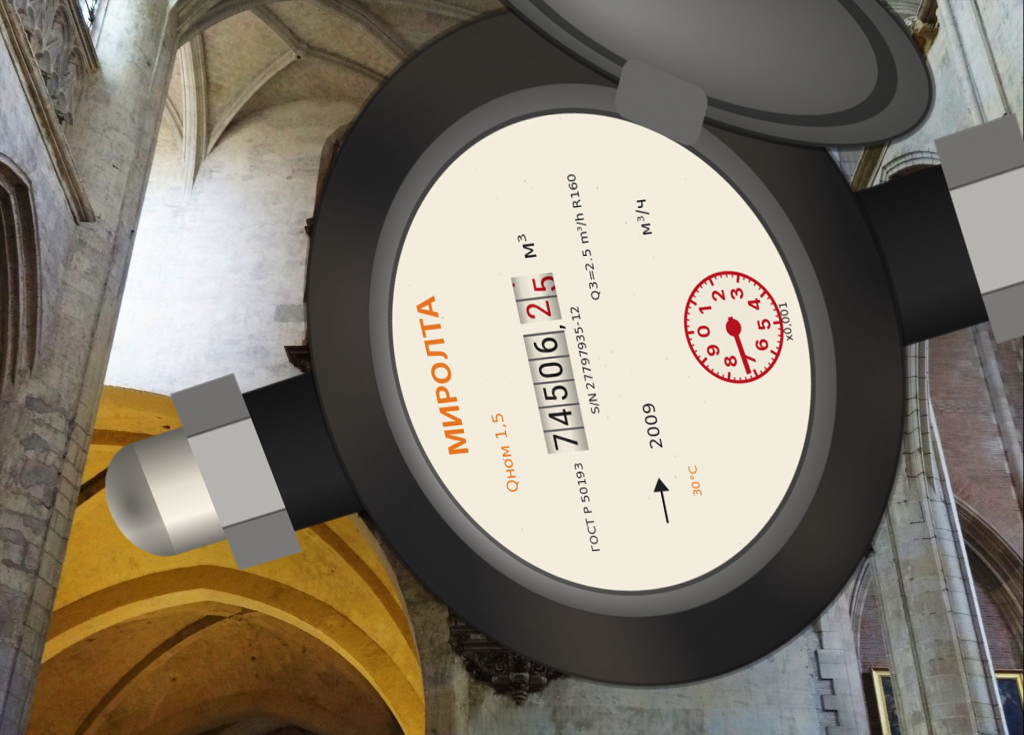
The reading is 74506.247 m³
